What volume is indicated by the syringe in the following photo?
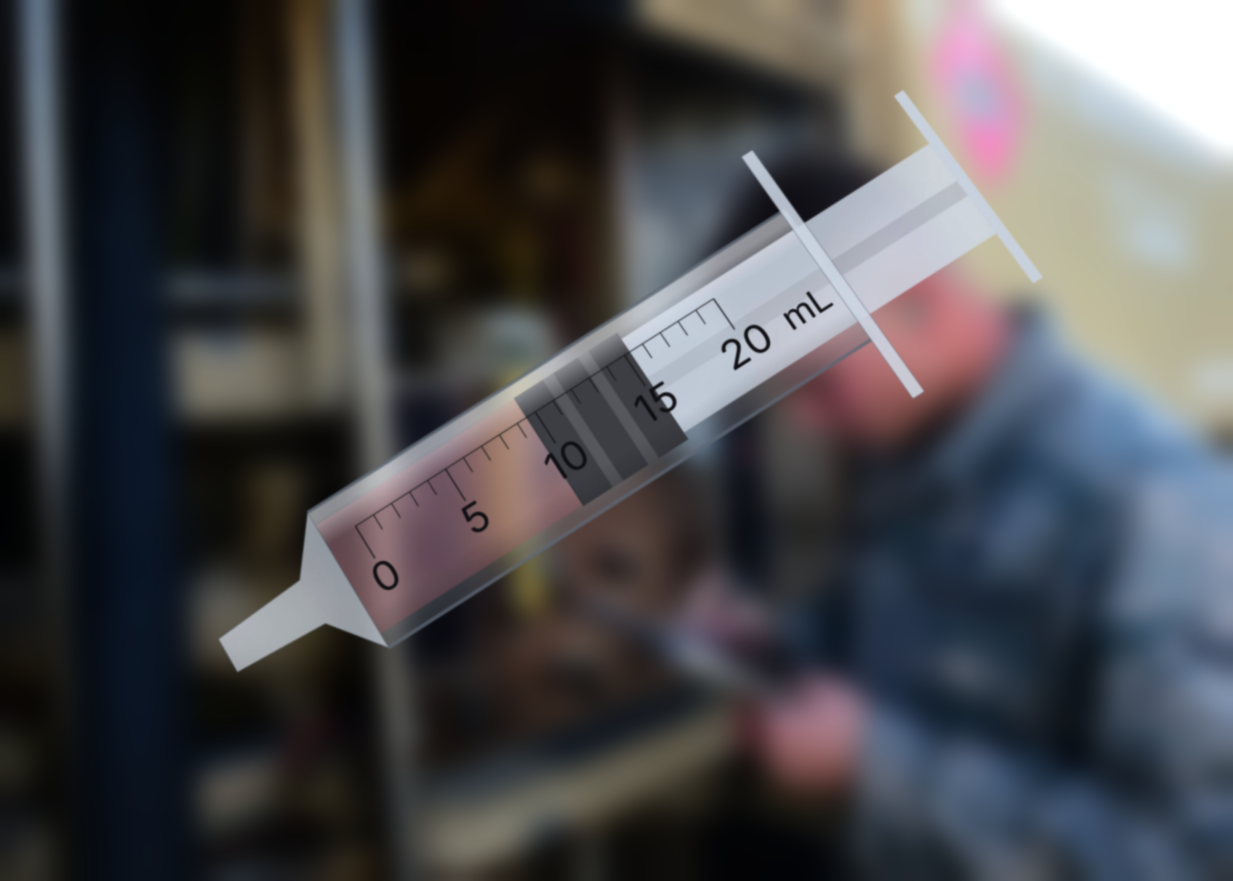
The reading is 9.5 mL
